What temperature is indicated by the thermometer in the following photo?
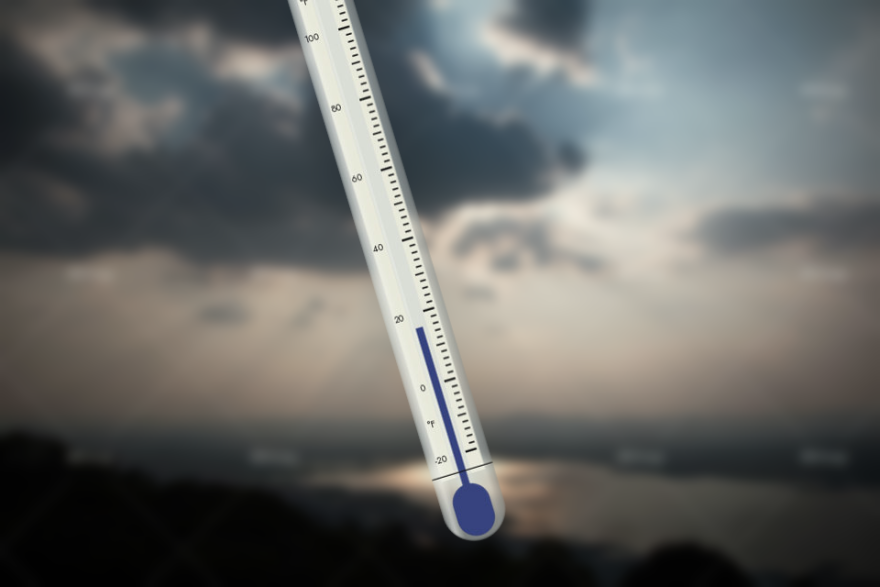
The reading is 16 °F
